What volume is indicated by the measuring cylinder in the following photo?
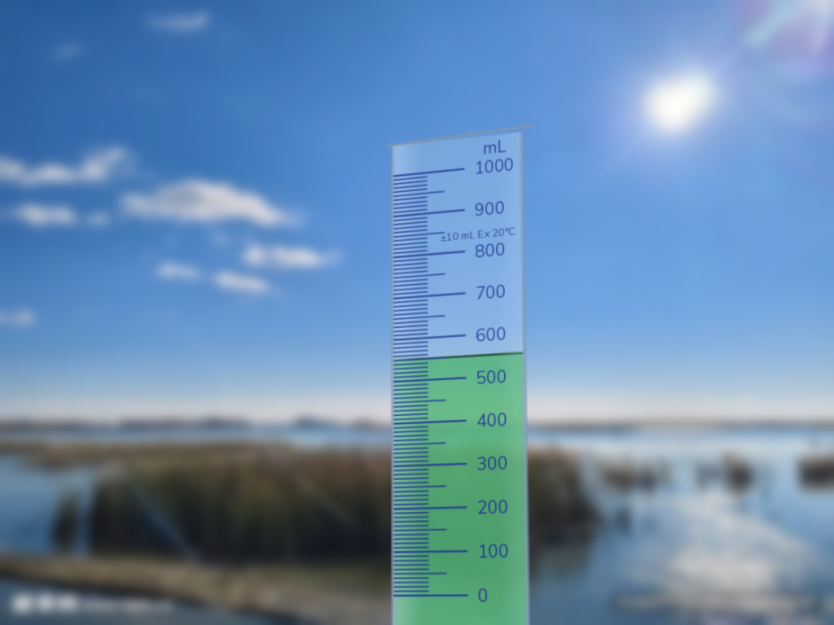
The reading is 550 mL
